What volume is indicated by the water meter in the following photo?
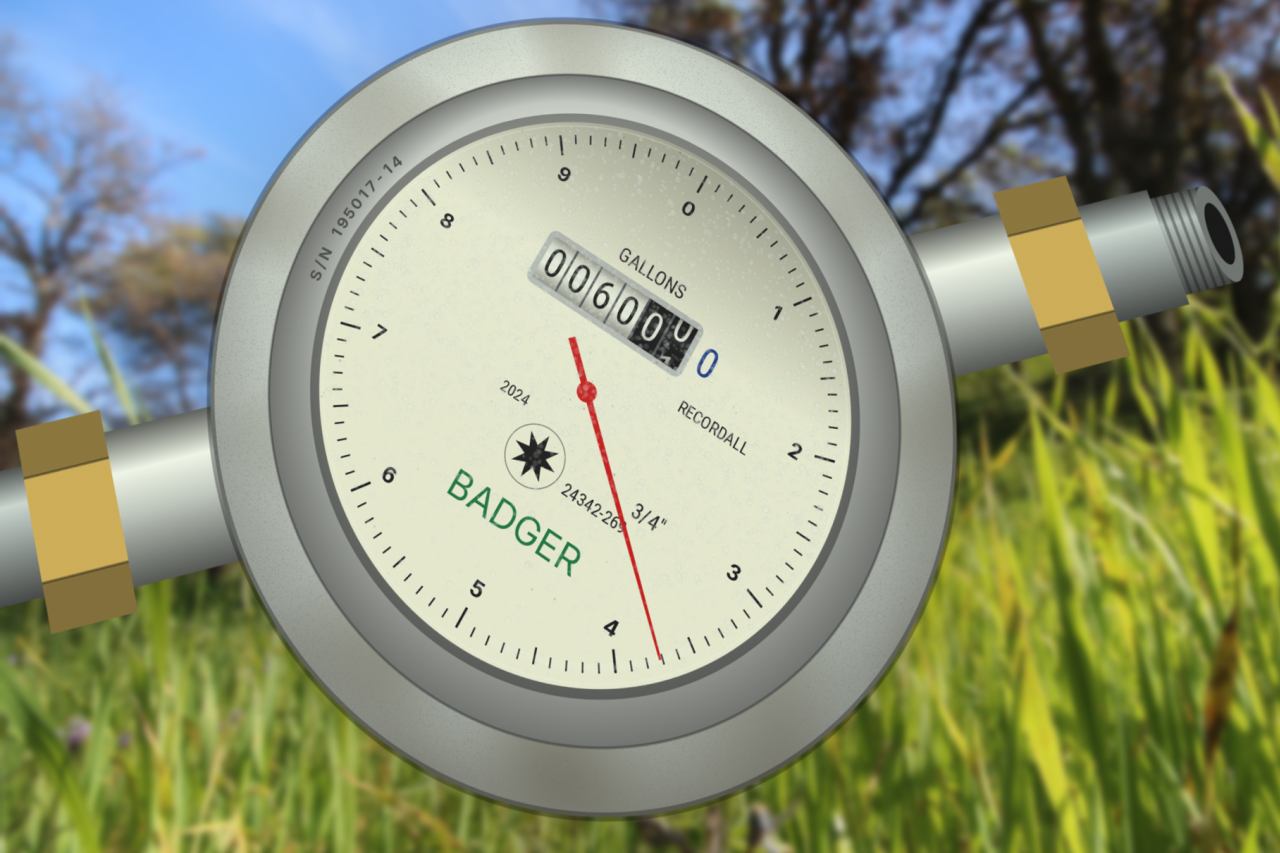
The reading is 60003.7 gal
